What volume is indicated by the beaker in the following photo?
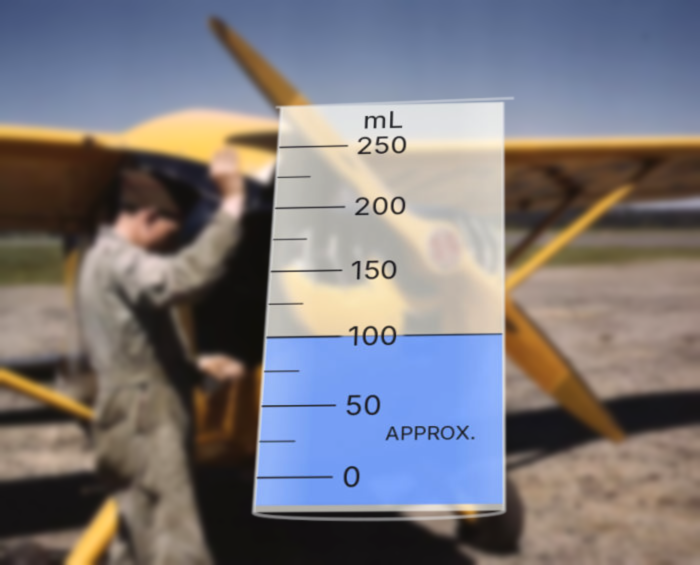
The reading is 100 mL
